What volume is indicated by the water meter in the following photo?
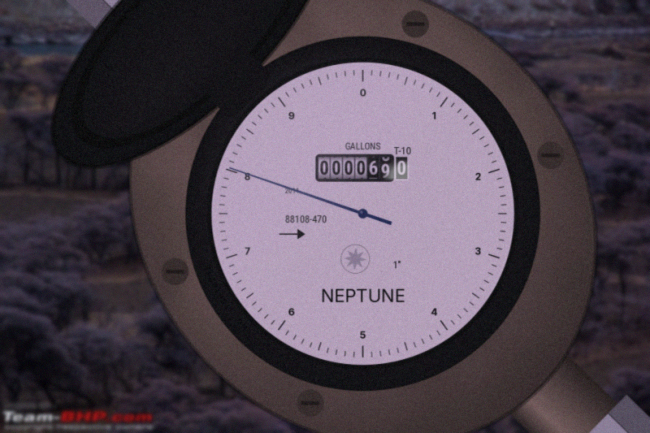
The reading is 688.0 gal
